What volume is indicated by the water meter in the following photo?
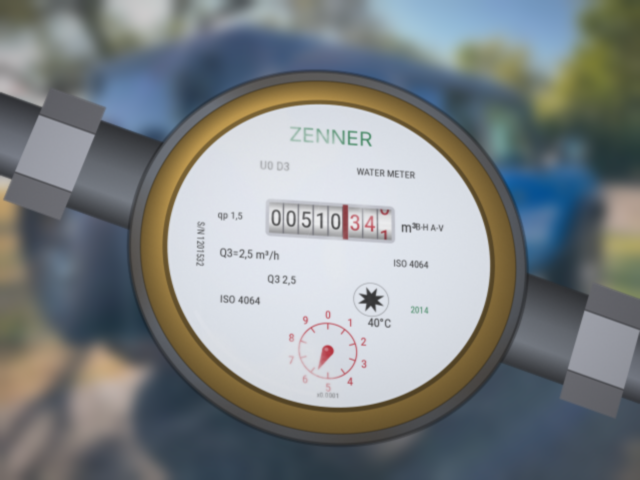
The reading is 510.3405 m³
